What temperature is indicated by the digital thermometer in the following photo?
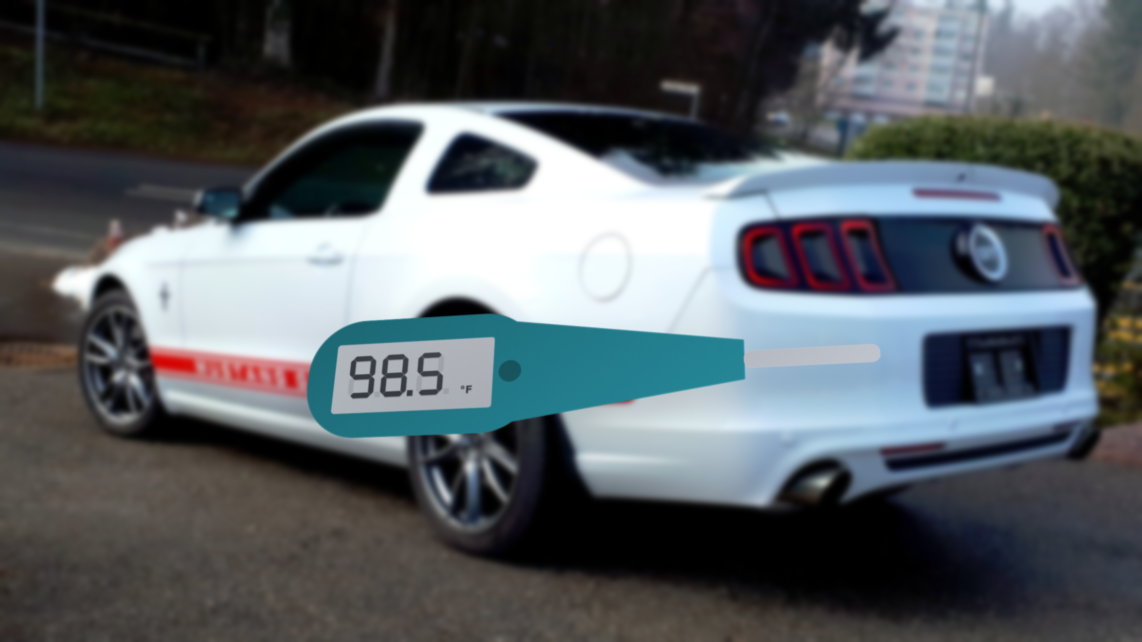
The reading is 98.5 °F
